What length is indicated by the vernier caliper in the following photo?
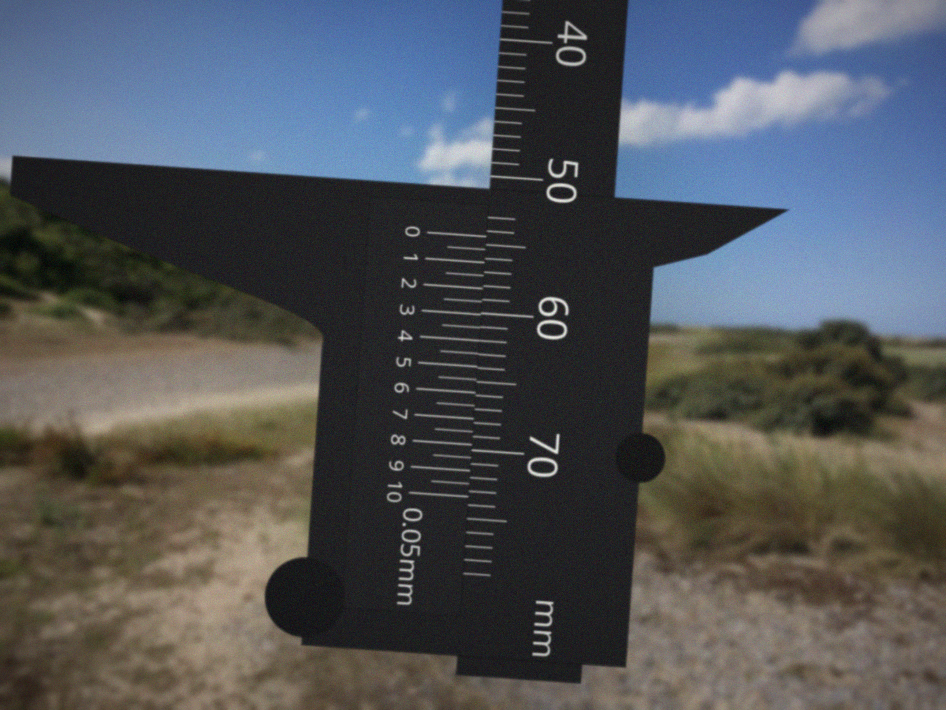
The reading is 54.4 mm
